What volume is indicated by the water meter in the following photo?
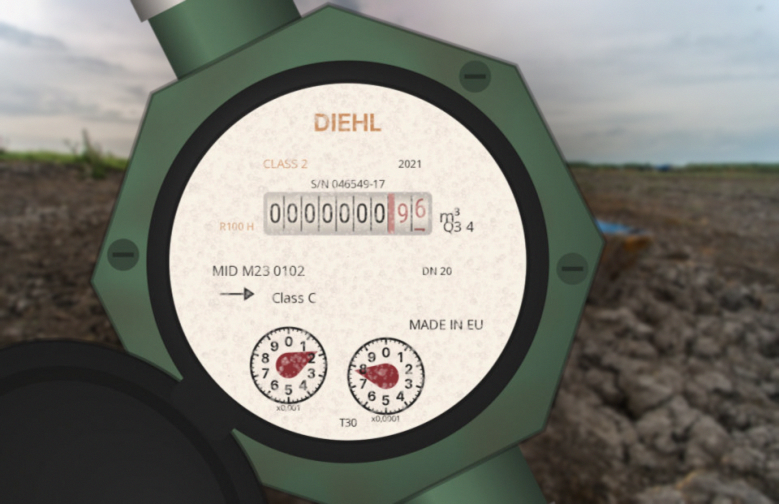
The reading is 0.9617 m³
